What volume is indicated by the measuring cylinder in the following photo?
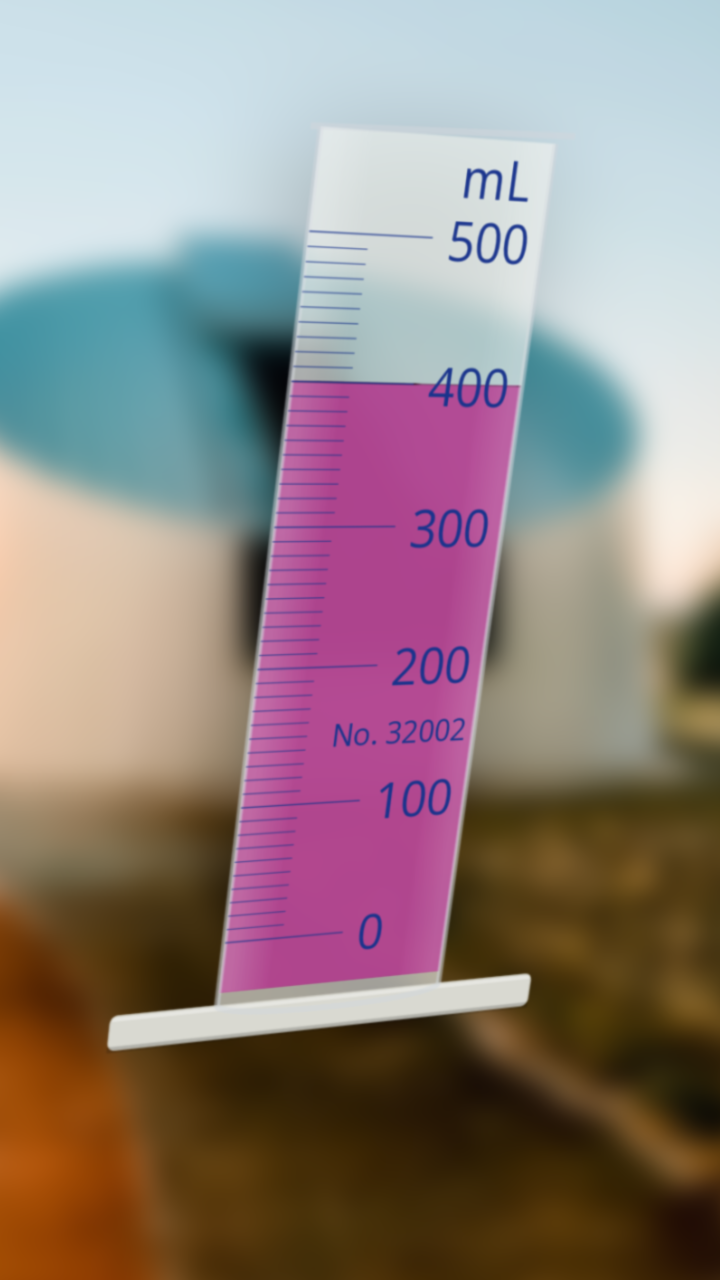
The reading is 400 mL
